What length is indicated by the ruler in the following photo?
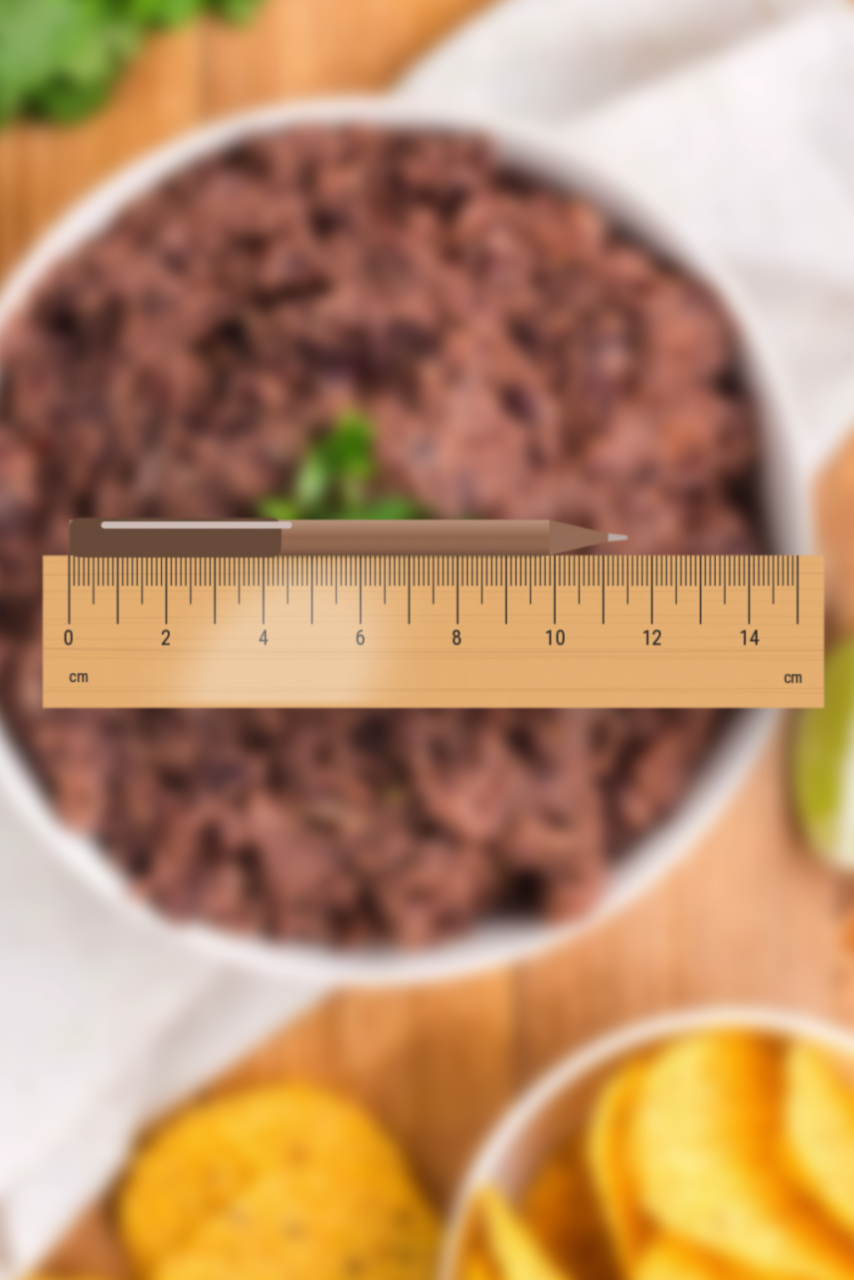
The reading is 11.5 cm
